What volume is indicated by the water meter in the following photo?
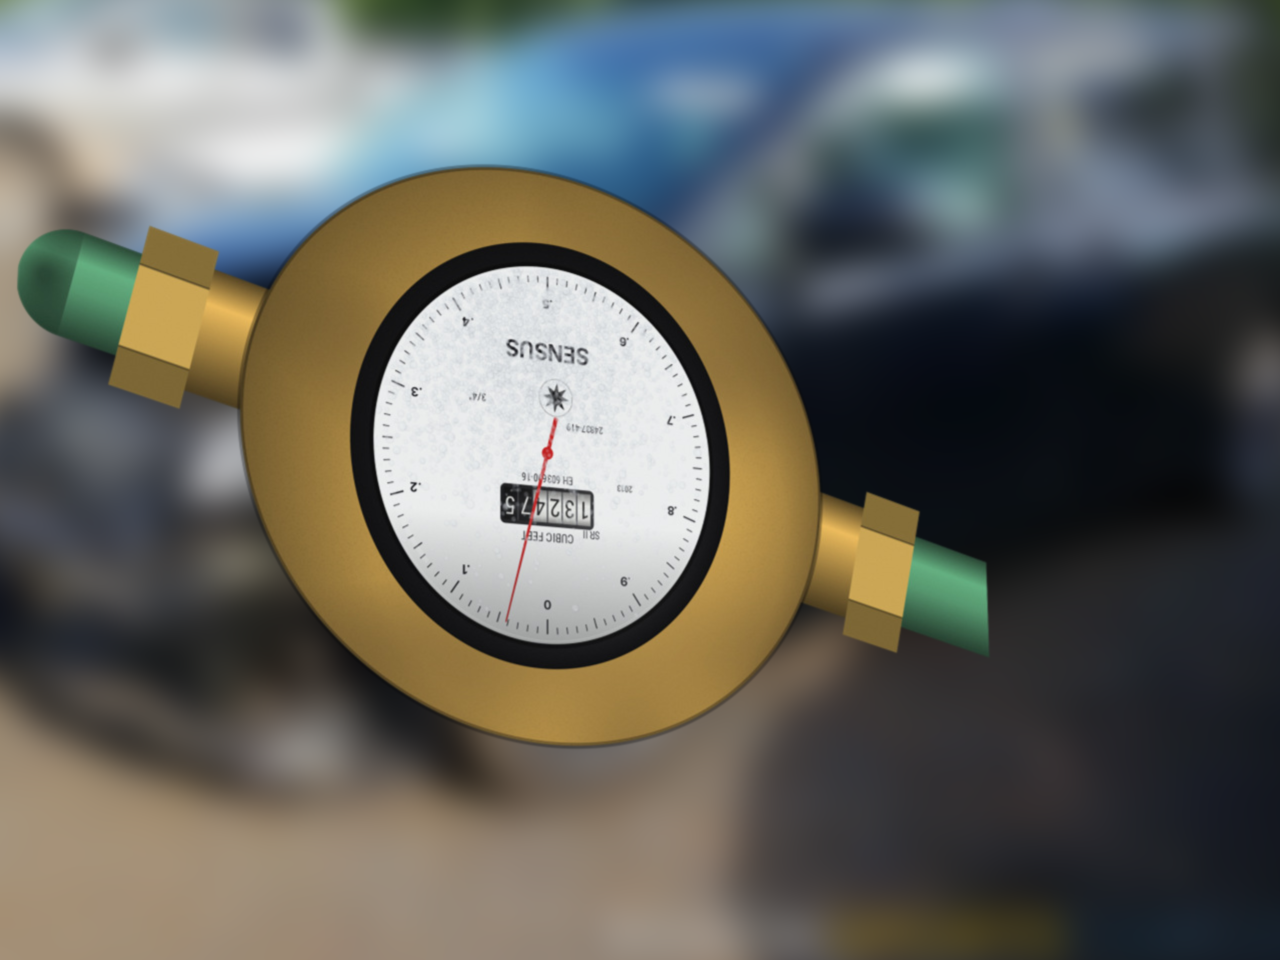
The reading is 132475.04 ft³
